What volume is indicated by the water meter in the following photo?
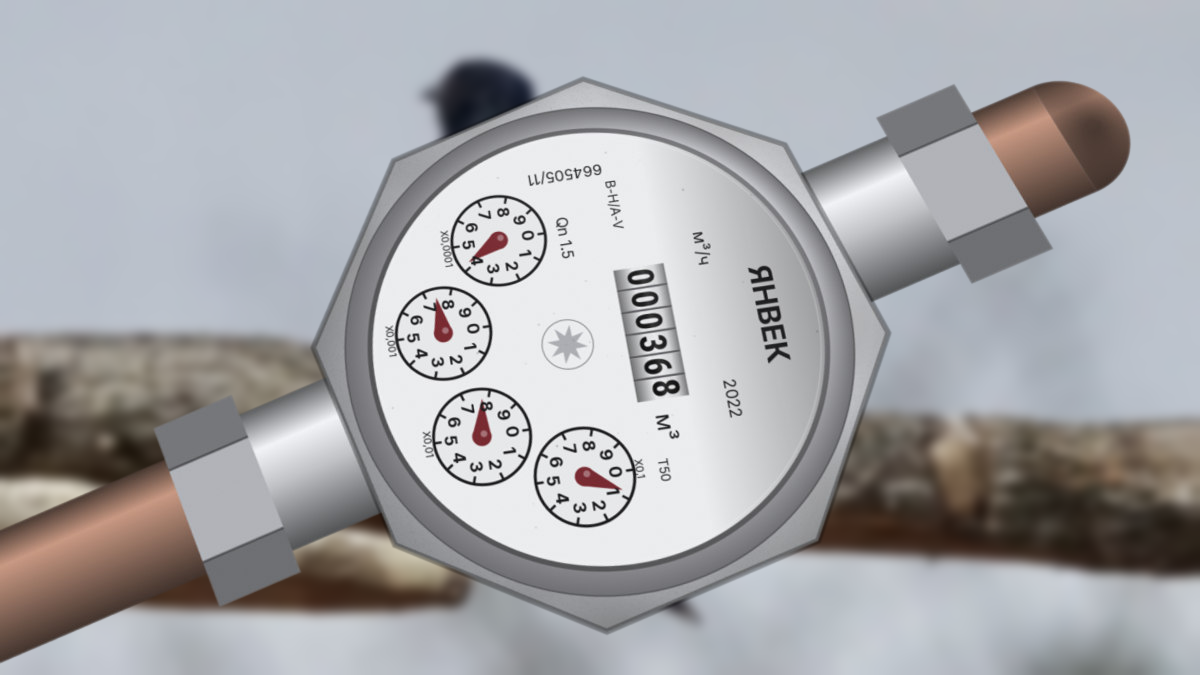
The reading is 368.0774 m³
